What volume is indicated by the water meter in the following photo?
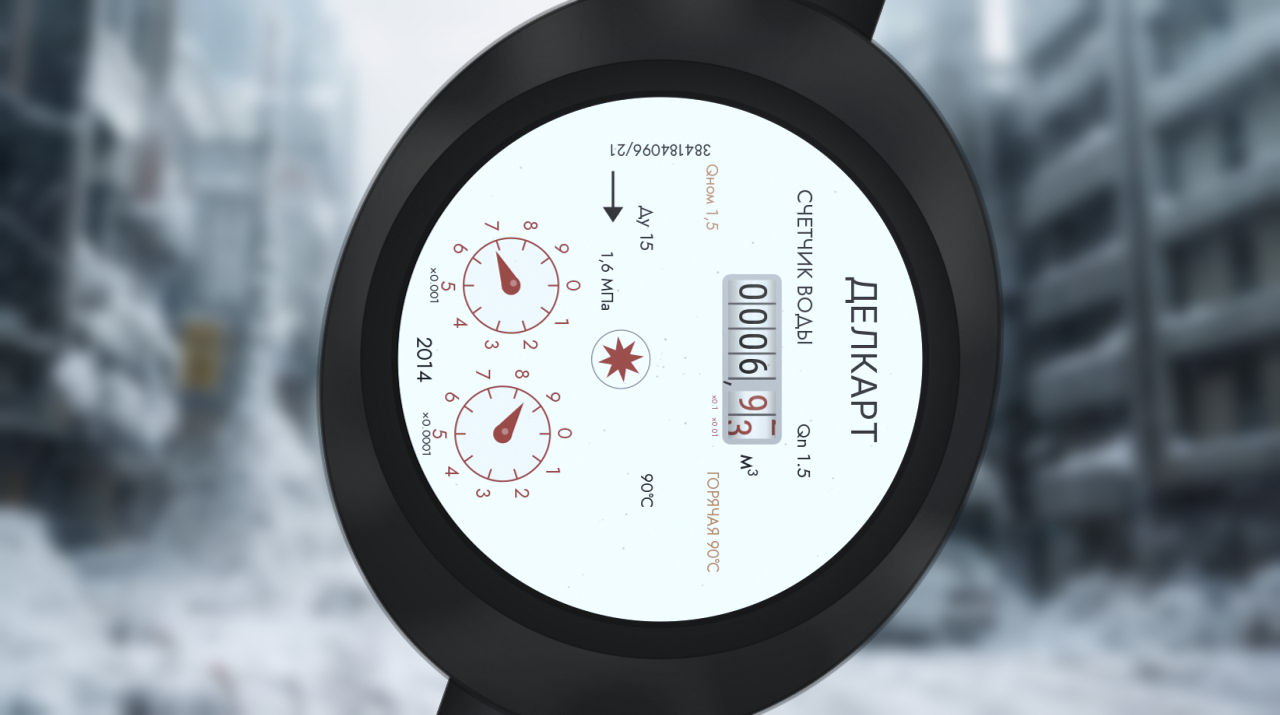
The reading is 6.9268 m³
